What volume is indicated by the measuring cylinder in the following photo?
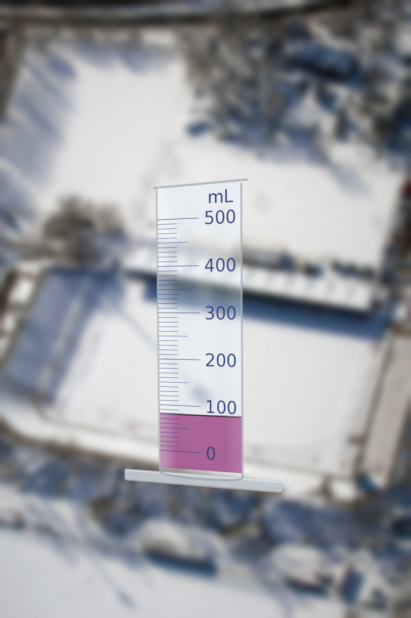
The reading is 80 mL
